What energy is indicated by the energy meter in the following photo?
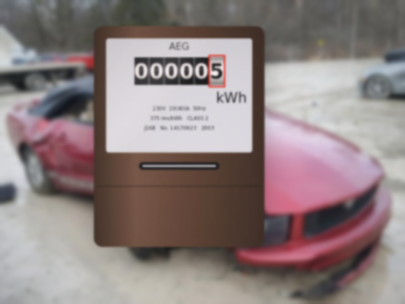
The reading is 0.5 kWh
